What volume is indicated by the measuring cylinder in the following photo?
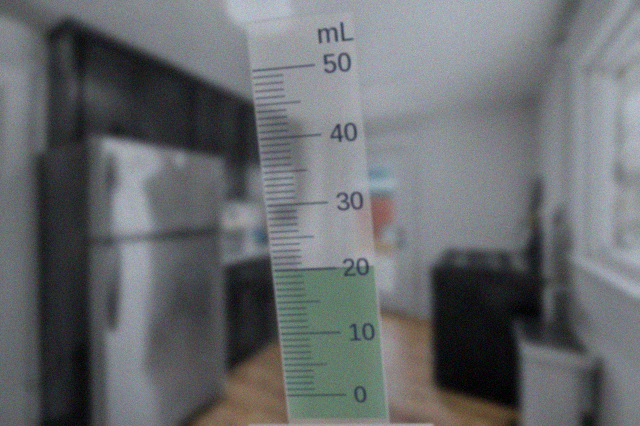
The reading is 20 mL
